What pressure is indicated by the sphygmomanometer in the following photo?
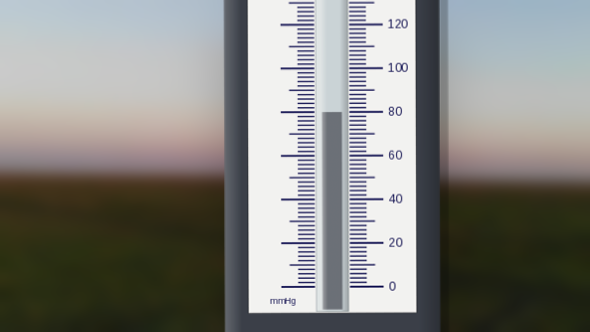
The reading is 80 mmHg
